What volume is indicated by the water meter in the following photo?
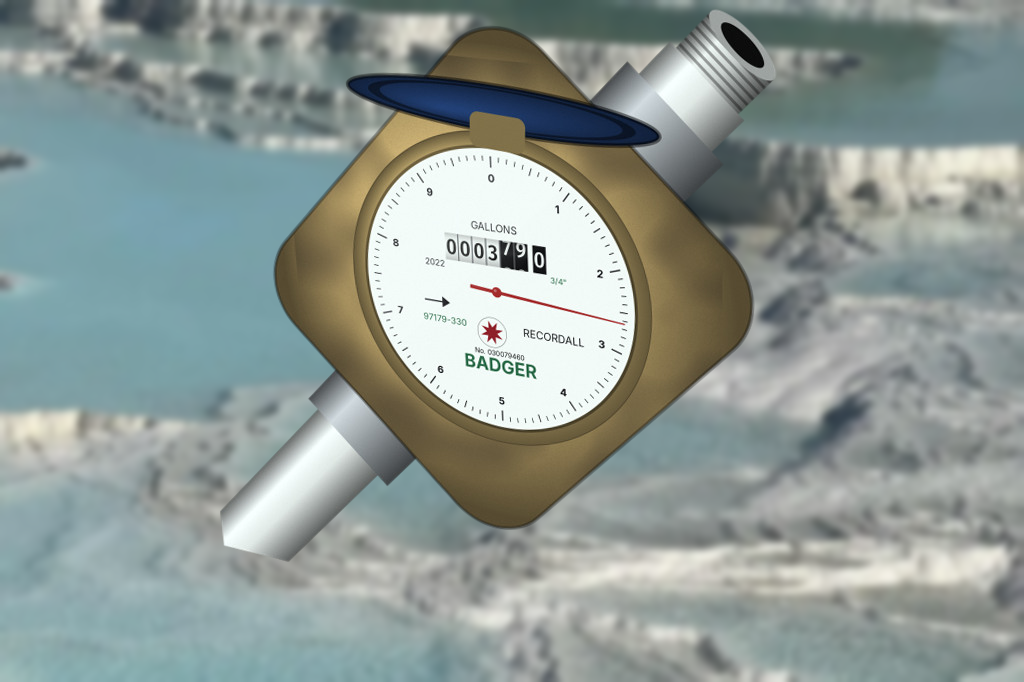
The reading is 3792.6 gal
